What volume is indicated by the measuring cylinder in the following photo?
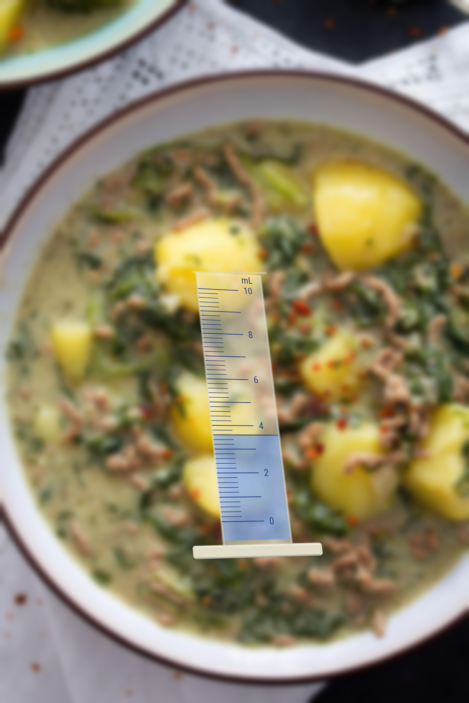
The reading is 3.6 mL
